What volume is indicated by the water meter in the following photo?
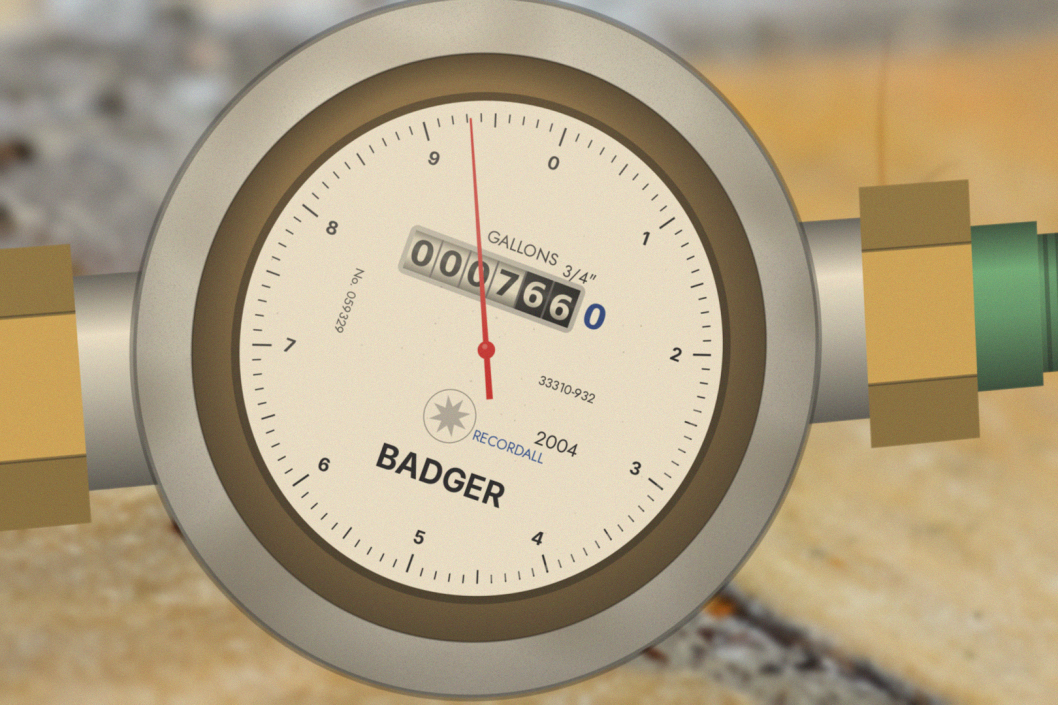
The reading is 7659.3 gal
